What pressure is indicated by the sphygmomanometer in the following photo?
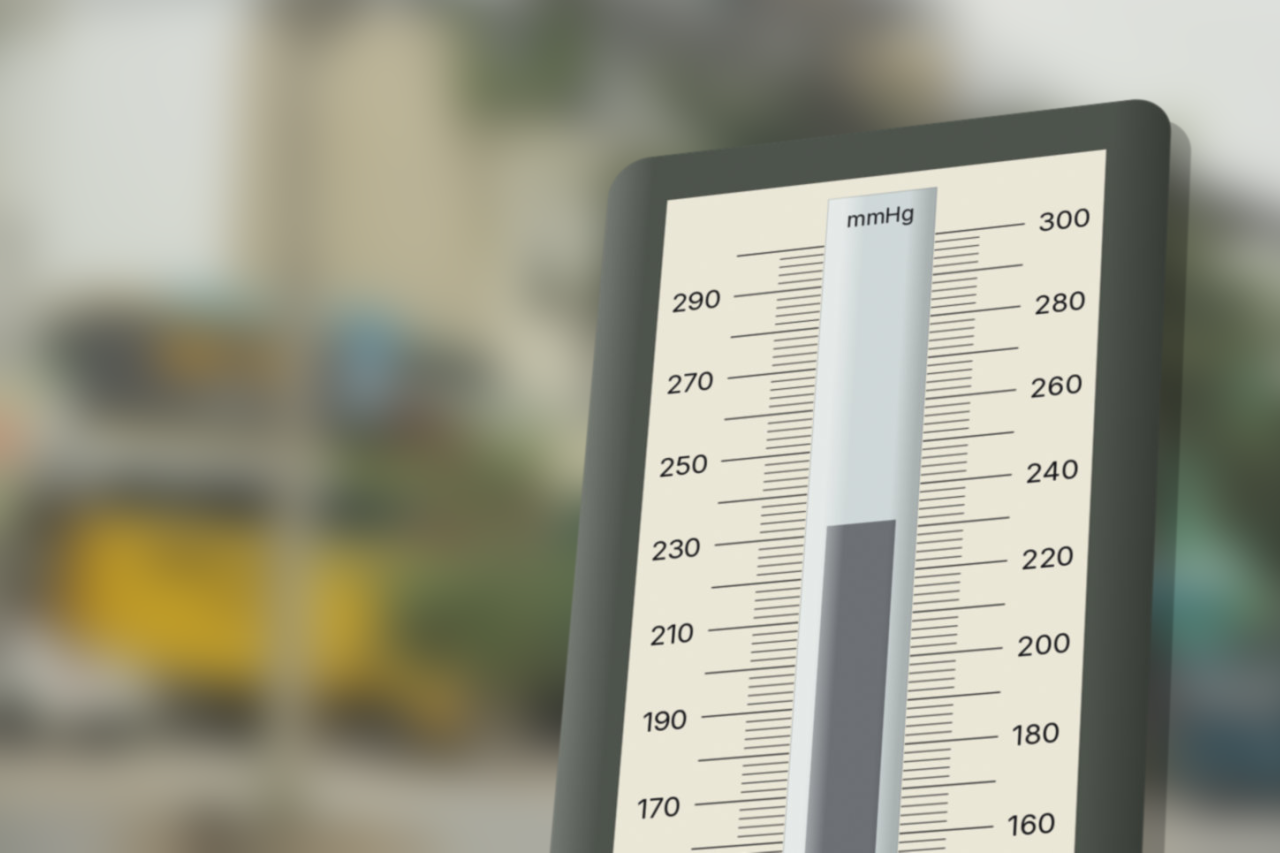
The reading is 232 mmHg
